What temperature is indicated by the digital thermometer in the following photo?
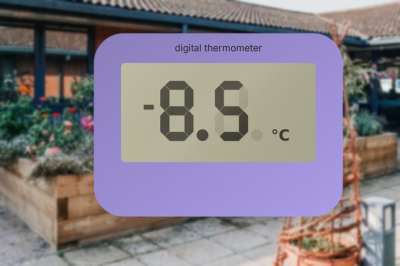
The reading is -8.5 °C
